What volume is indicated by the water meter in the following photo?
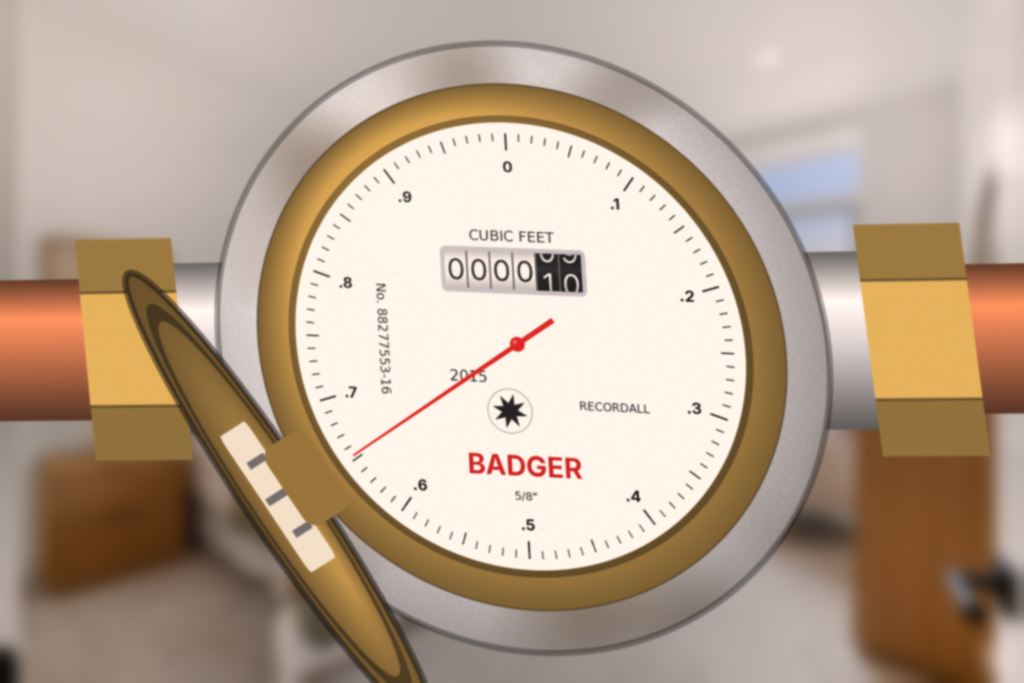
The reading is 9.65 ft³
